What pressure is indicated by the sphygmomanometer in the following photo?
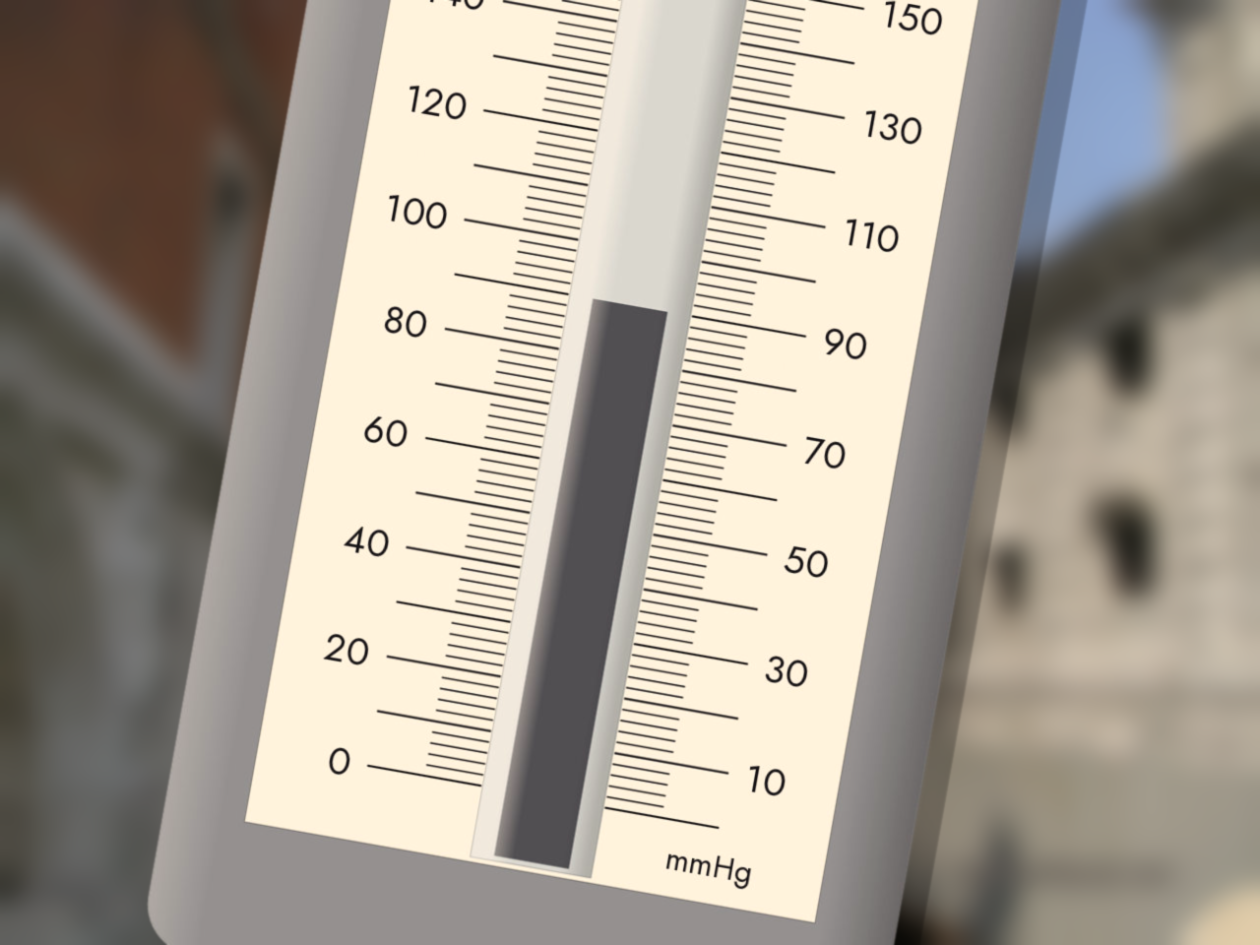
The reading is 90 mmHg
